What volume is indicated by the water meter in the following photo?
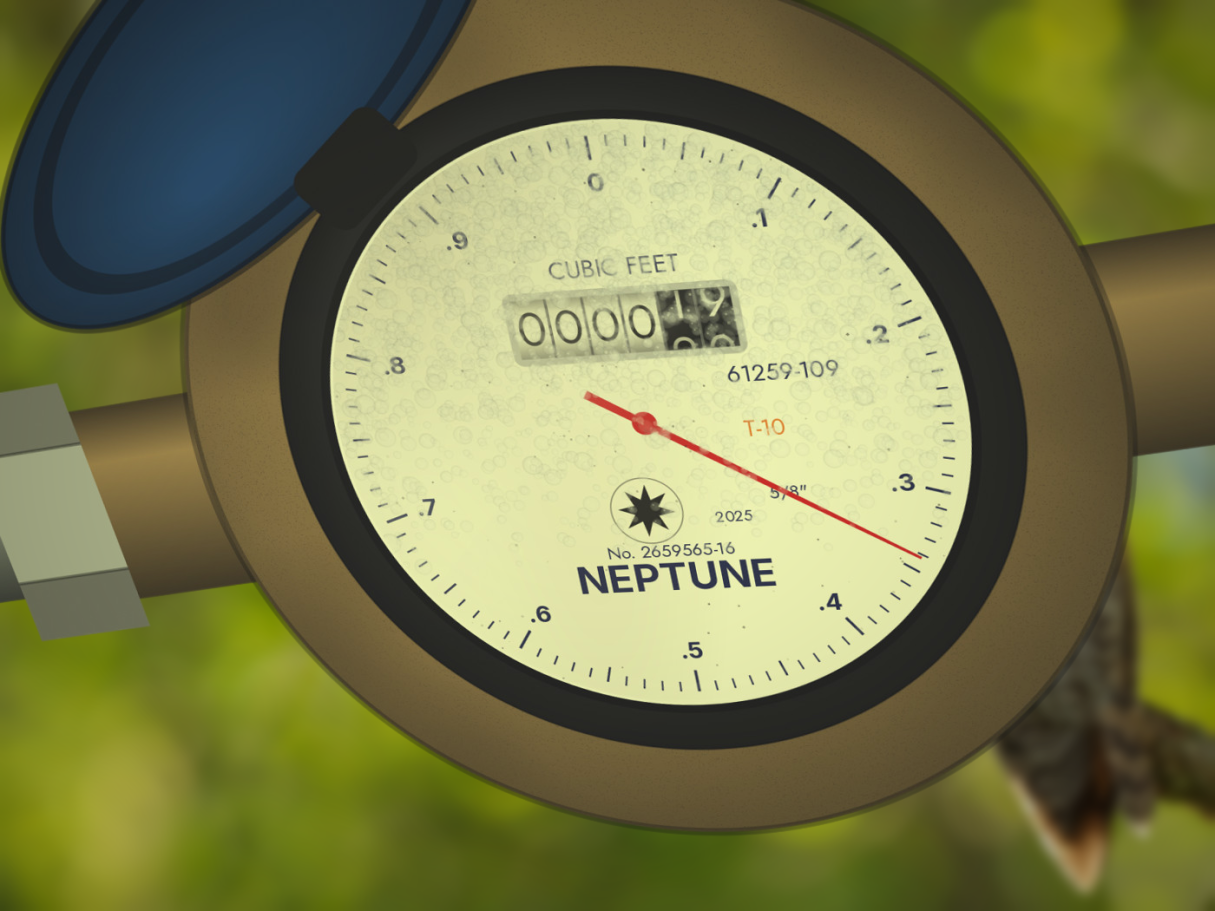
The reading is 19.34 ft³
